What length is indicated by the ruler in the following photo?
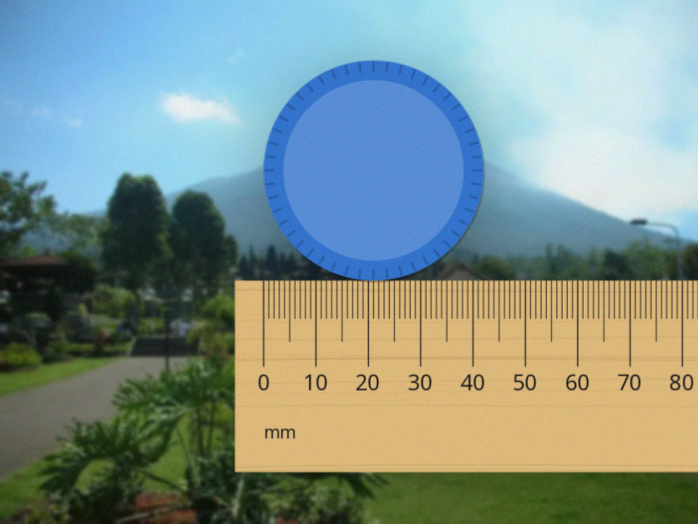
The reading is 42 mm
